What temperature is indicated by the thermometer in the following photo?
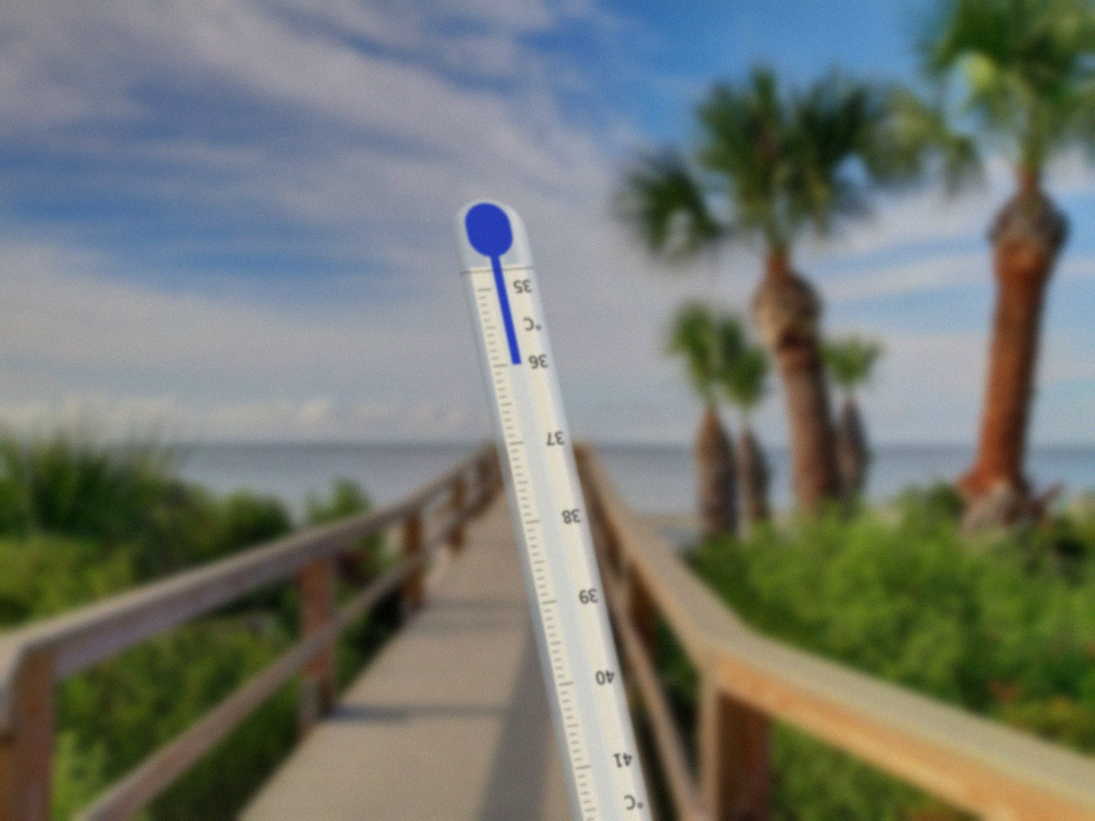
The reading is 36 °C
